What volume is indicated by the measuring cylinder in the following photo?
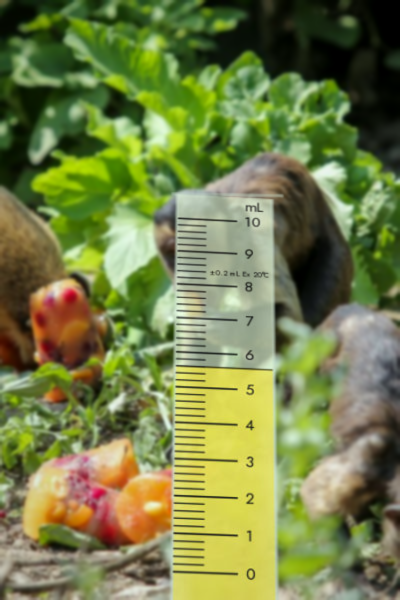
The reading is 5.6 mL
